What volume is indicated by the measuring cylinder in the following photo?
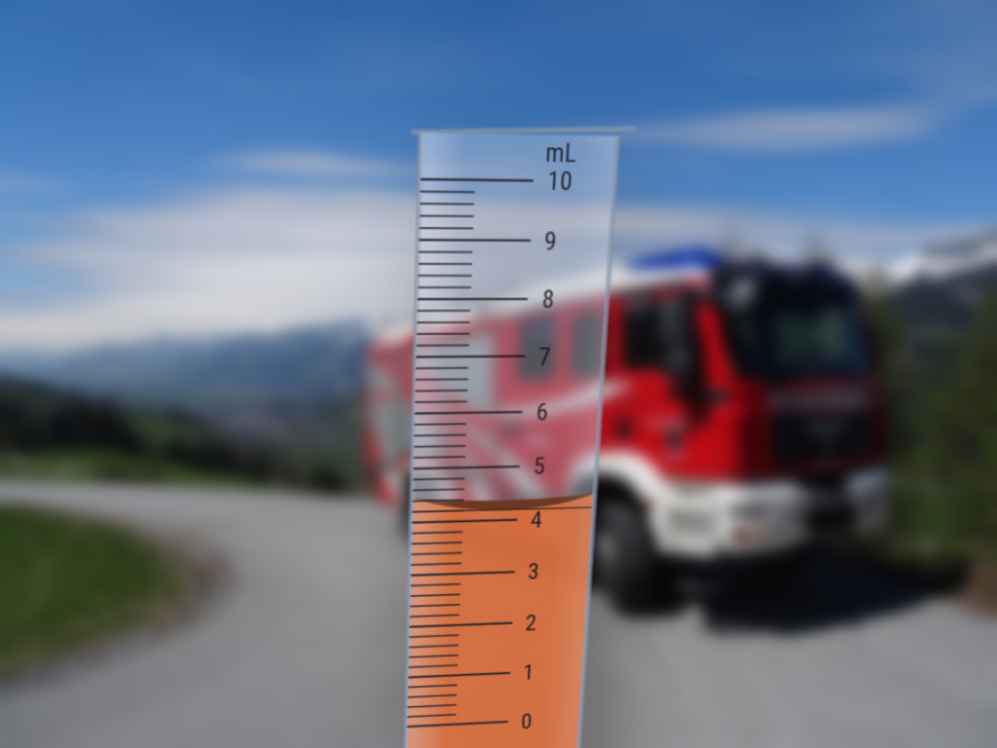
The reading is 4.2 mL
